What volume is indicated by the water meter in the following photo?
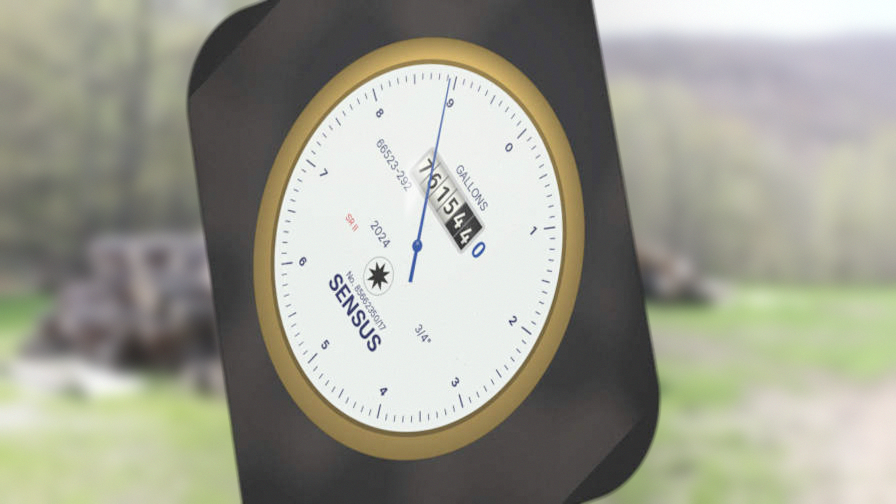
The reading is 7615438.9 gal
